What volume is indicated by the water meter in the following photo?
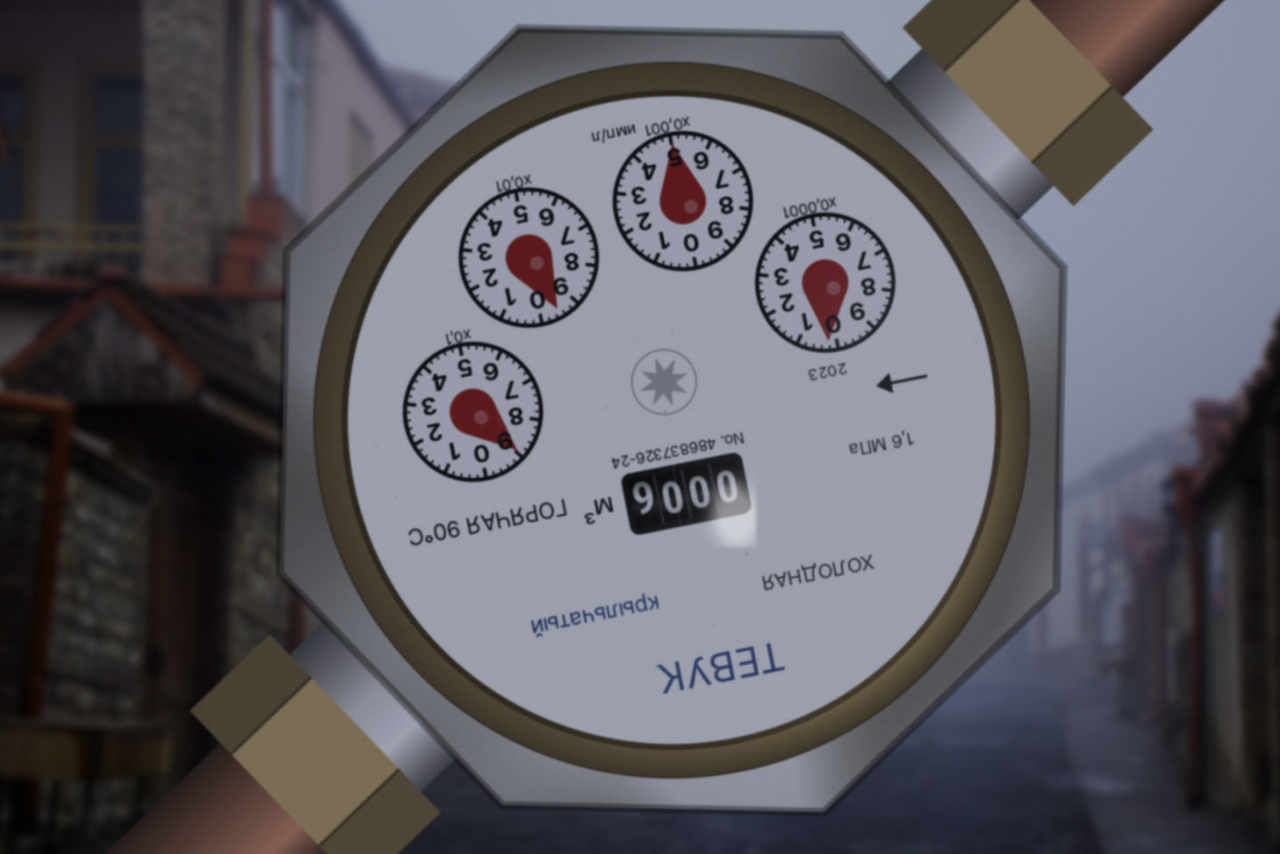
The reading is 5.8950 m³
